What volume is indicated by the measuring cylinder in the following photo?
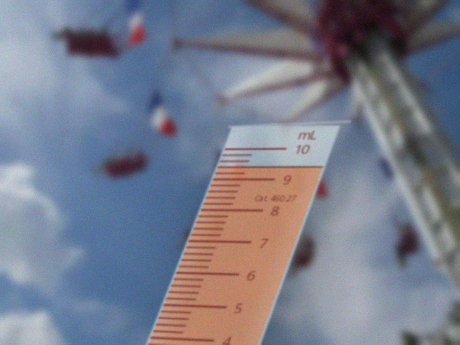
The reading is 9.4 mL
